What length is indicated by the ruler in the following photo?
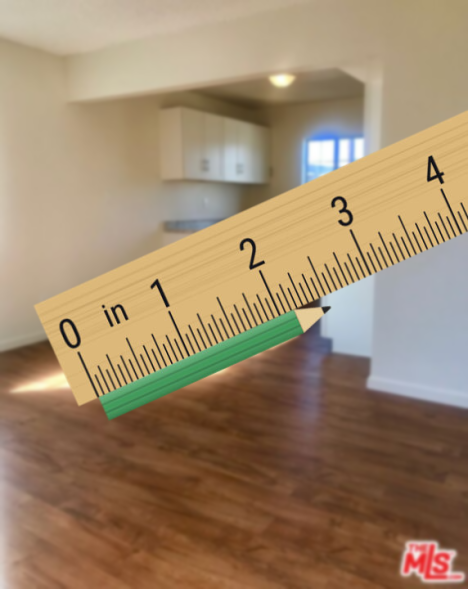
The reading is 2.5 in
